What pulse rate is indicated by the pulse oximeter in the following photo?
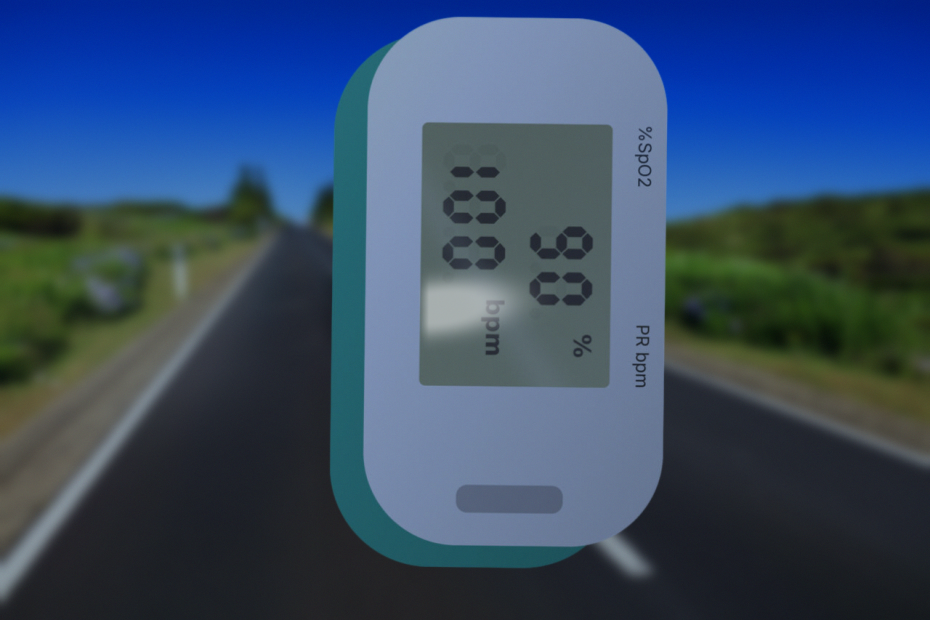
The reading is 100 bpm
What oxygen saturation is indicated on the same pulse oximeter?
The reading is 90 %
